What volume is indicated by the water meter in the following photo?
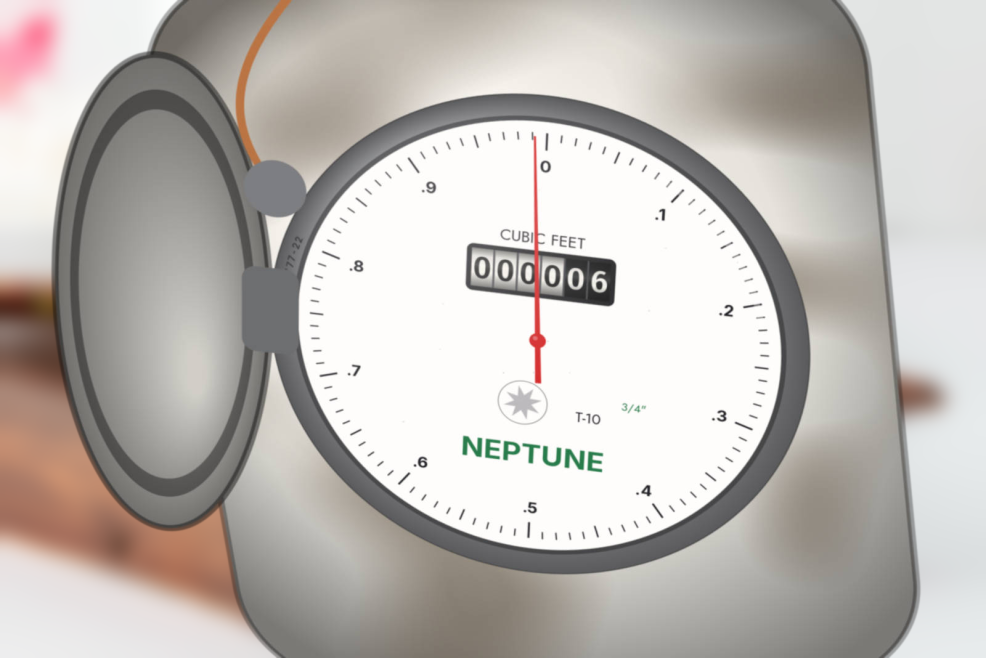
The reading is 5.99 ft³
